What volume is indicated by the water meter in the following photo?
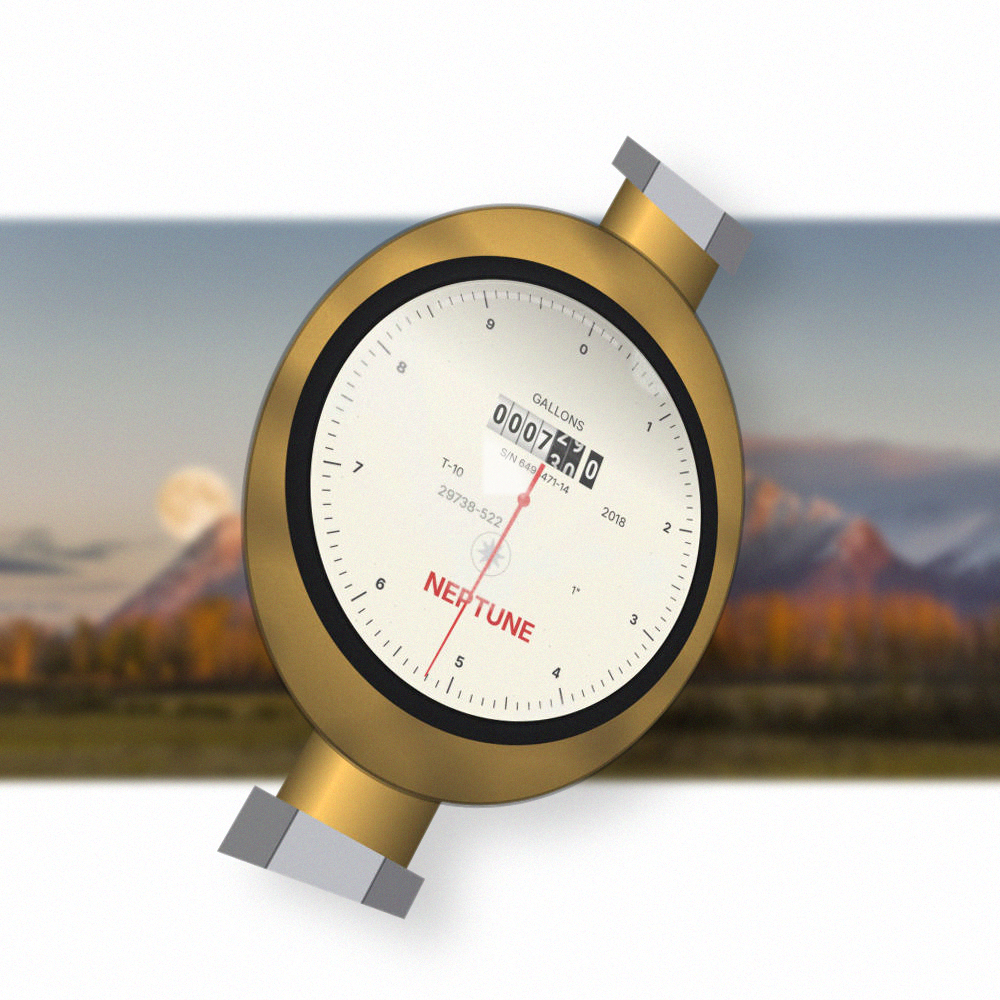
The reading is 7295.2 gal
